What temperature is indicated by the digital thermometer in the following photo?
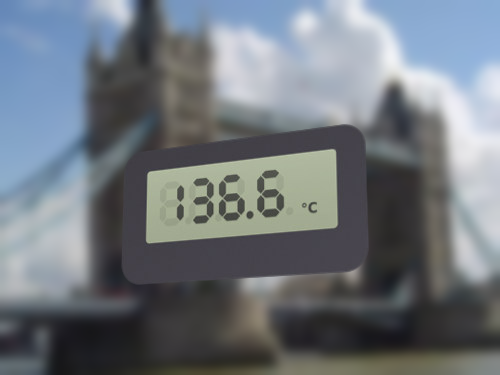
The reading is 136.6 °C
